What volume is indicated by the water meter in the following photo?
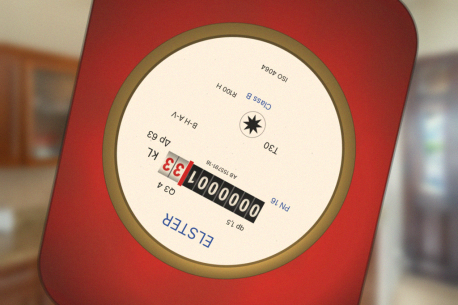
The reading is 1.33 kL
